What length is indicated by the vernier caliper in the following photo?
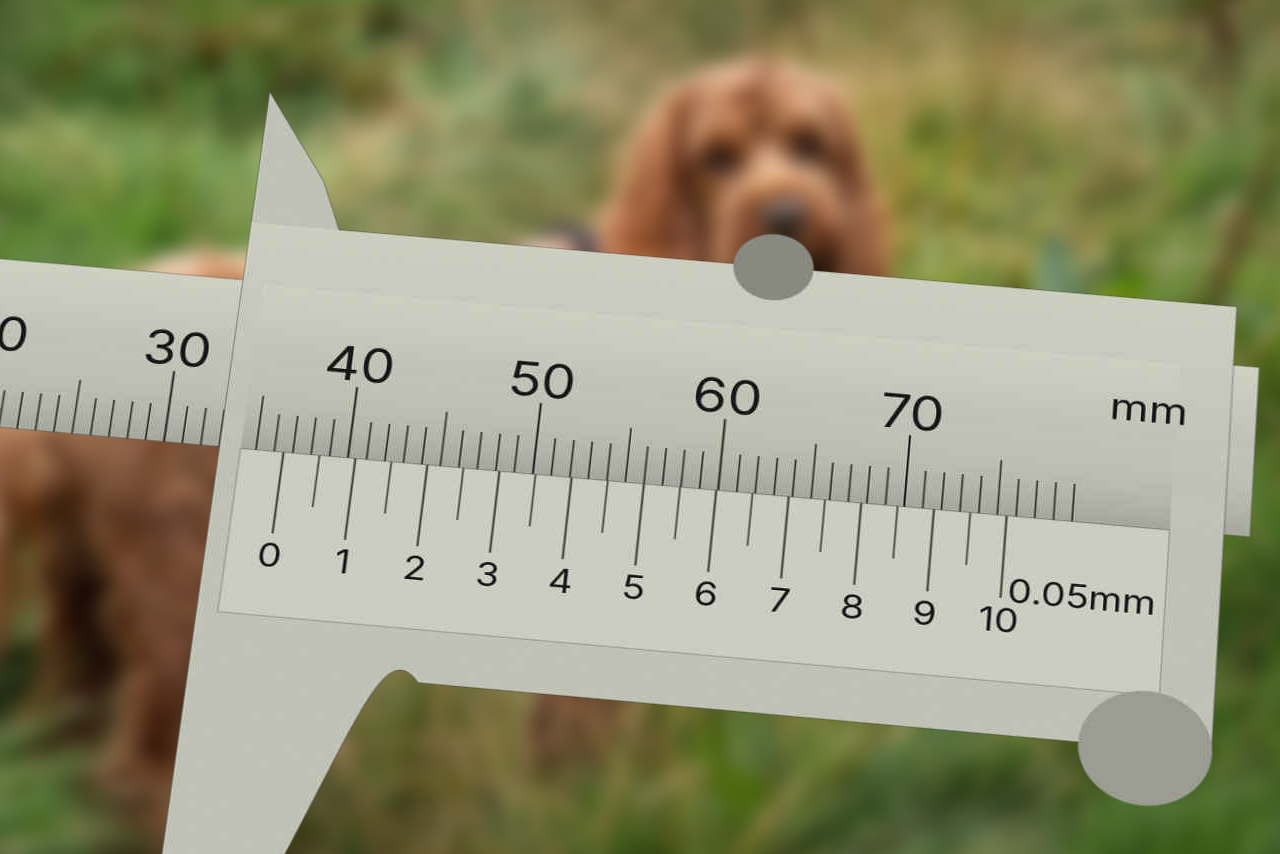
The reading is 36.5 mm
